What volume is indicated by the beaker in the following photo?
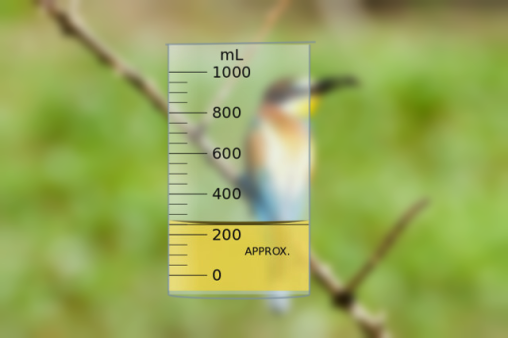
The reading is 250 mL
